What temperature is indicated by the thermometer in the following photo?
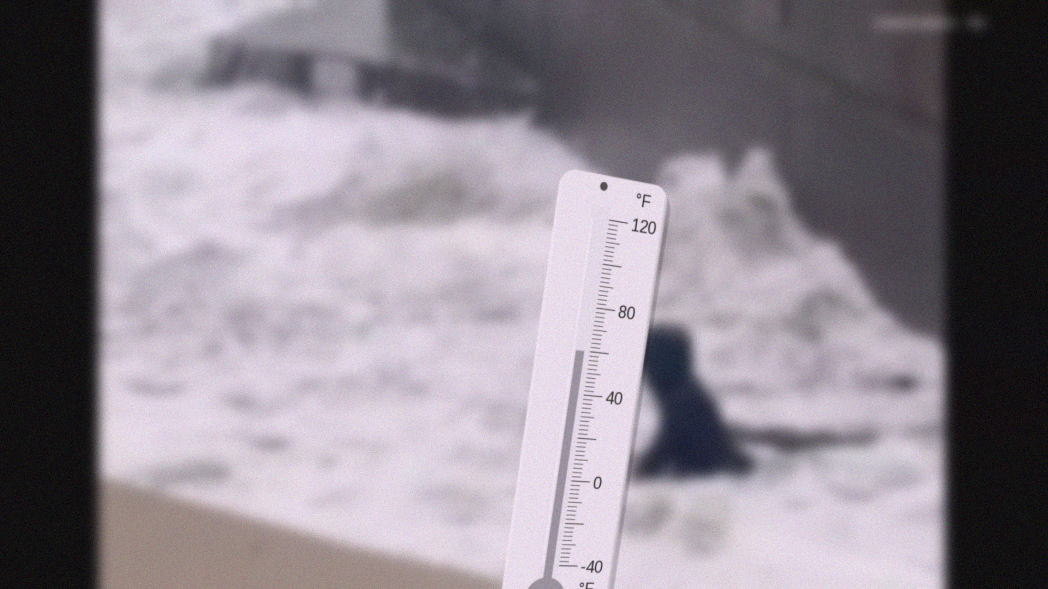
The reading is 60 °F
